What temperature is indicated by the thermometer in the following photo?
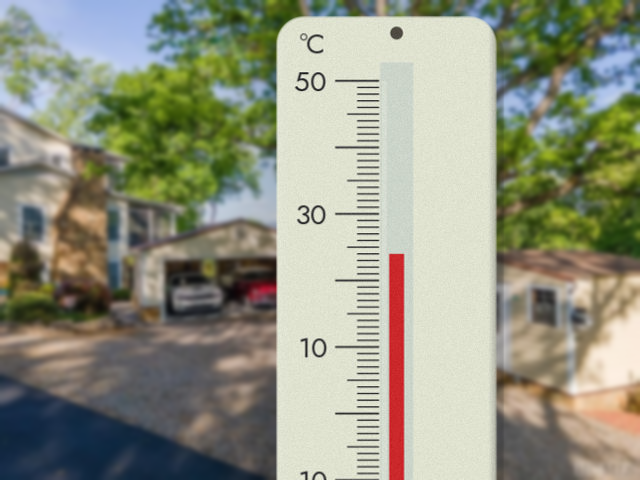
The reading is 24 °C
